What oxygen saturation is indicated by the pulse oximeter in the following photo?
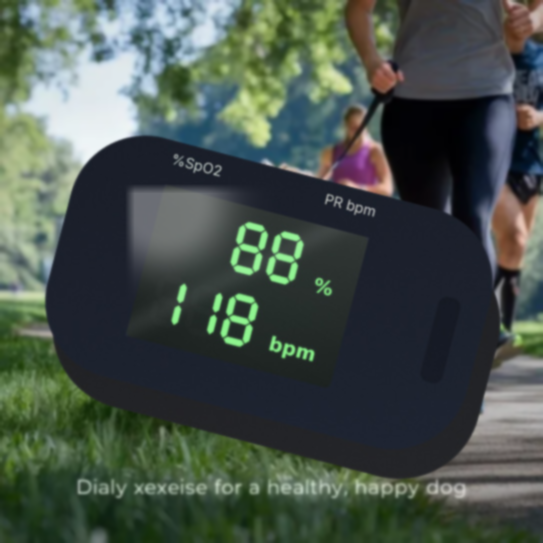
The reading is 88 %
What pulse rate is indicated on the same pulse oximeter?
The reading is 118 bpm
